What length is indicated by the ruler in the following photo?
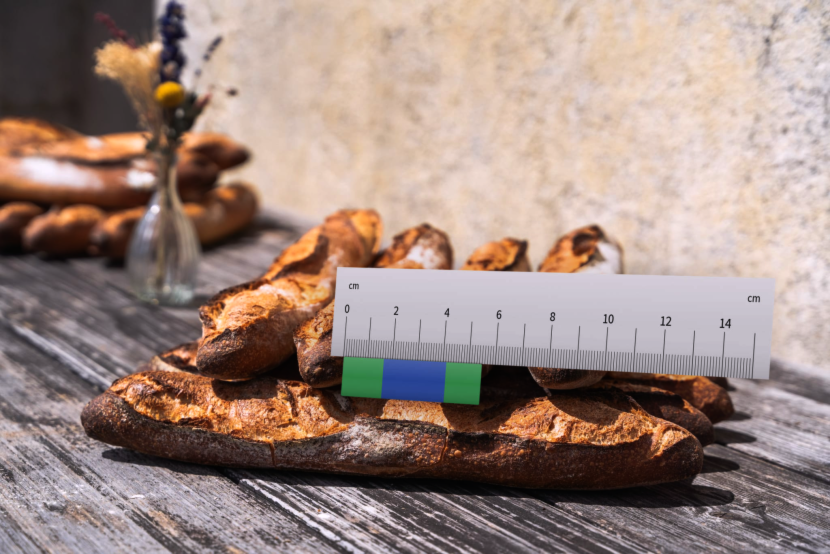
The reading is 5.5 cm
